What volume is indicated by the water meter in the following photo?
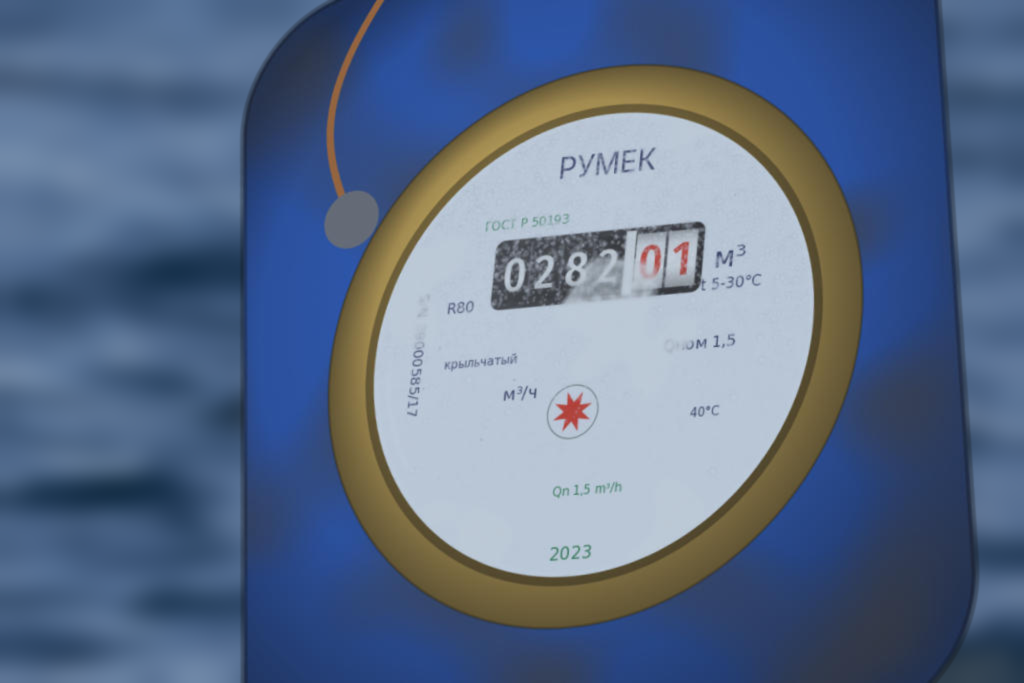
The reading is 282.01 m³
